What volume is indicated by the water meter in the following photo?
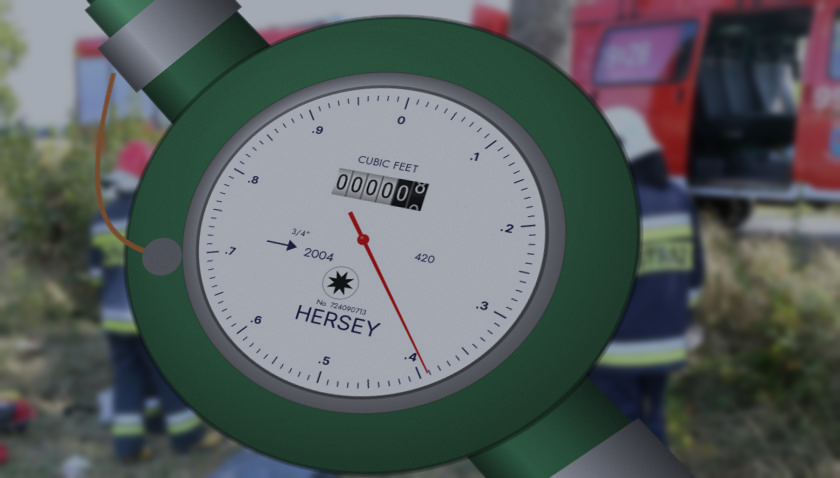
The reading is 8.39 ft³
